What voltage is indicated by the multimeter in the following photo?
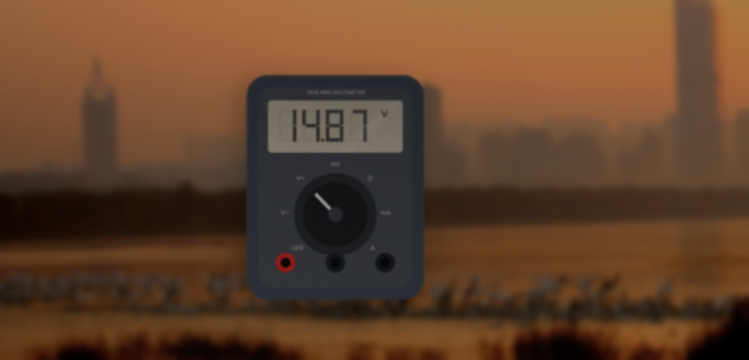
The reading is 14.87 V
